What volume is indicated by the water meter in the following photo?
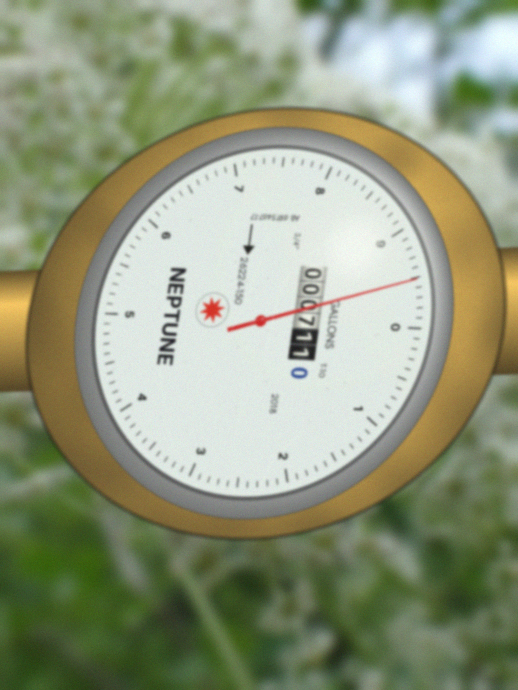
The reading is 7109.5 gal
